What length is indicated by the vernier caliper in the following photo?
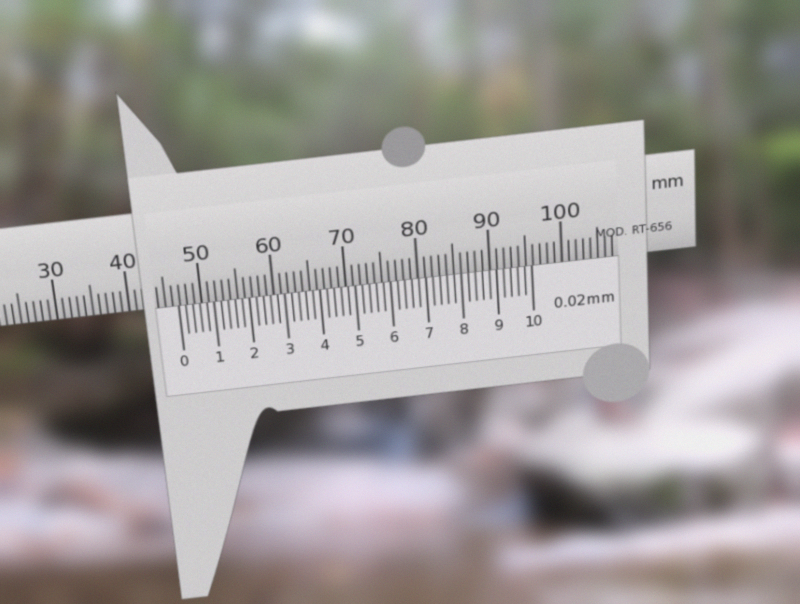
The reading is 46.8 mm
